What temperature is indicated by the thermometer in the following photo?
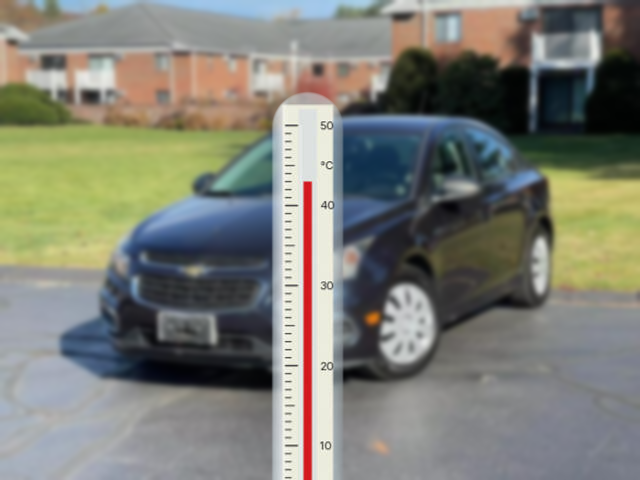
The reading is 43 °C
